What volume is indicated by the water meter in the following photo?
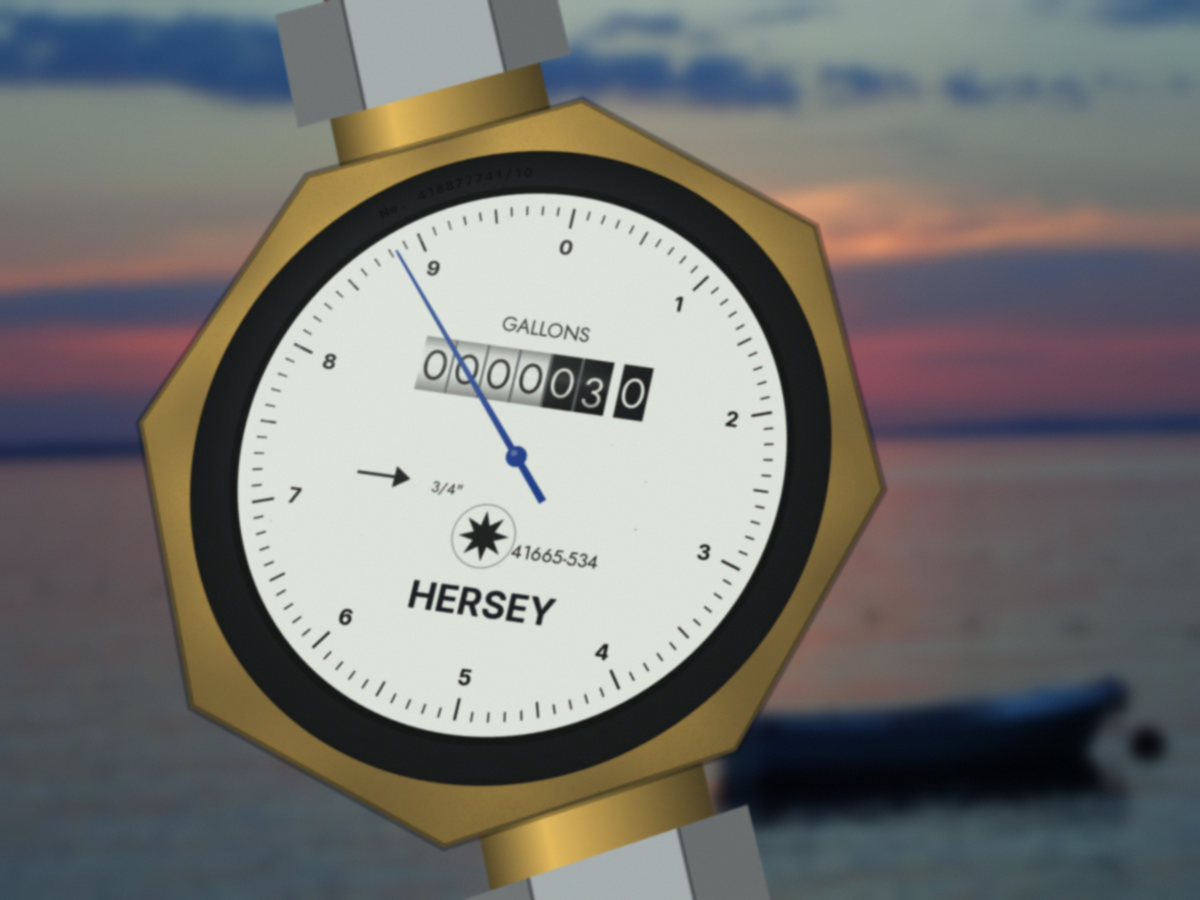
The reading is 28.8 gal
